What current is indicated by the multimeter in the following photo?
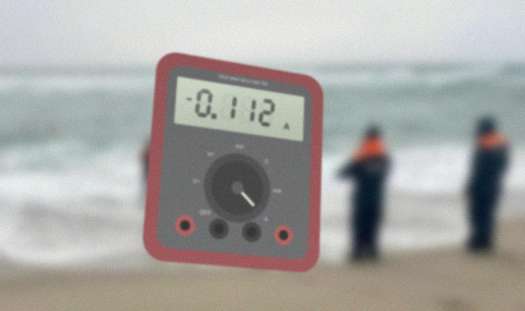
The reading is -0.112 A
